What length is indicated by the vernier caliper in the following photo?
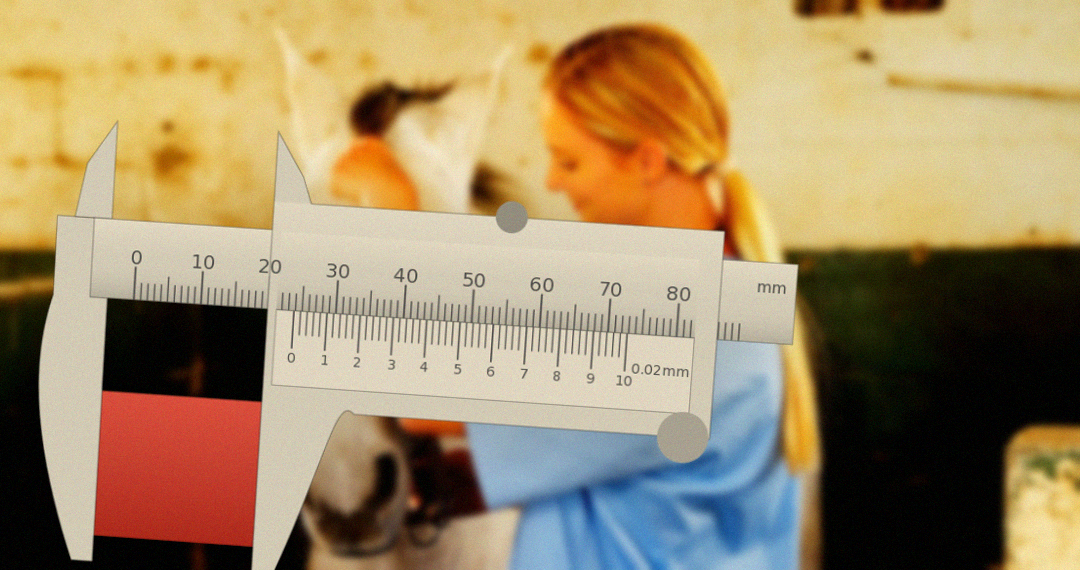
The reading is 23.8 mm
